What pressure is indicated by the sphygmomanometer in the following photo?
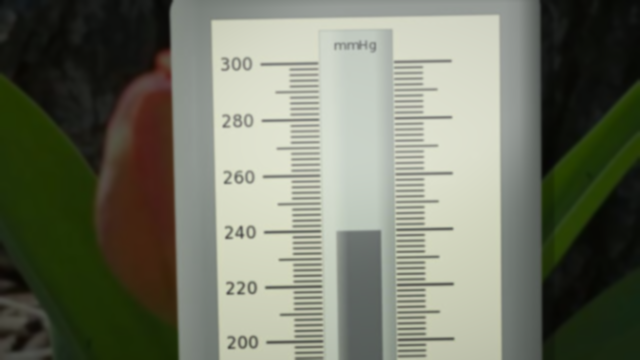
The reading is 240 mmHg
